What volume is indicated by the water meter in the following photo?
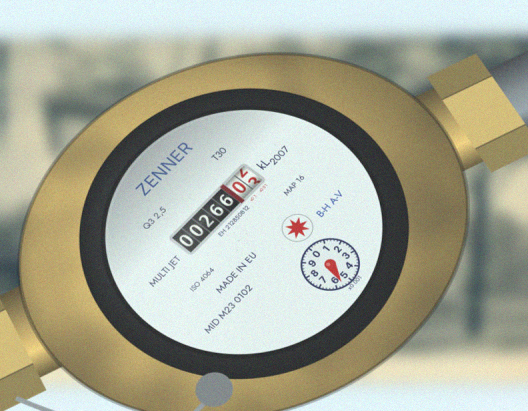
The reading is 266.025 kL
